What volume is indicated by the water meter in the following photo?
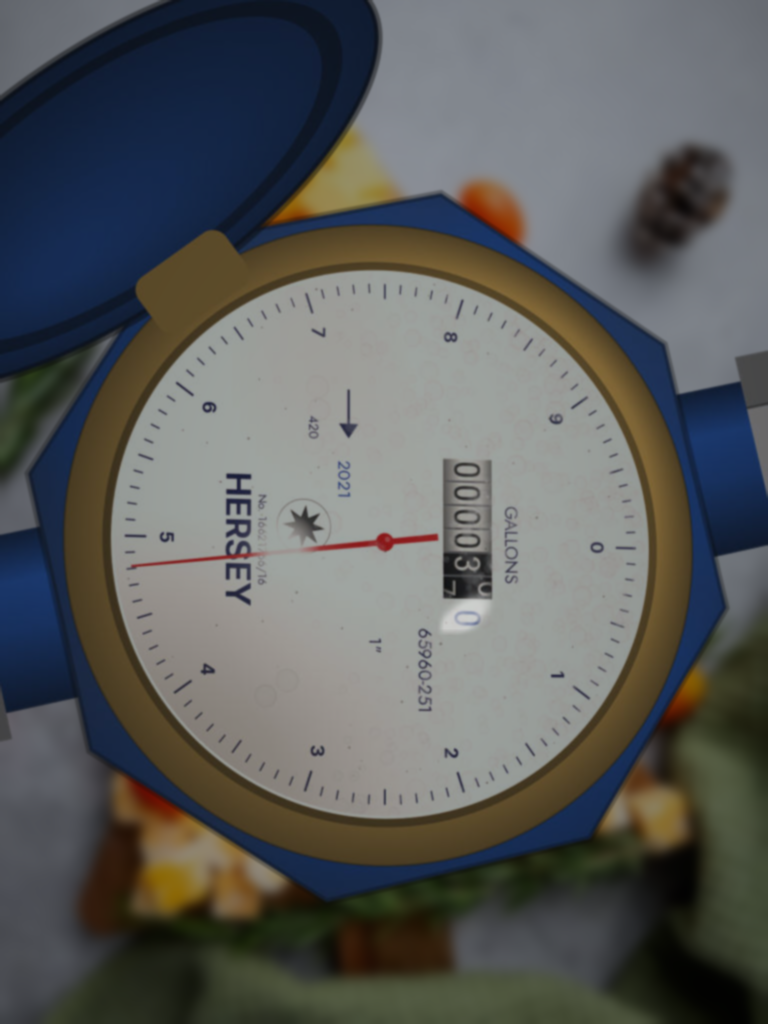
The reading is 364.8 gal
